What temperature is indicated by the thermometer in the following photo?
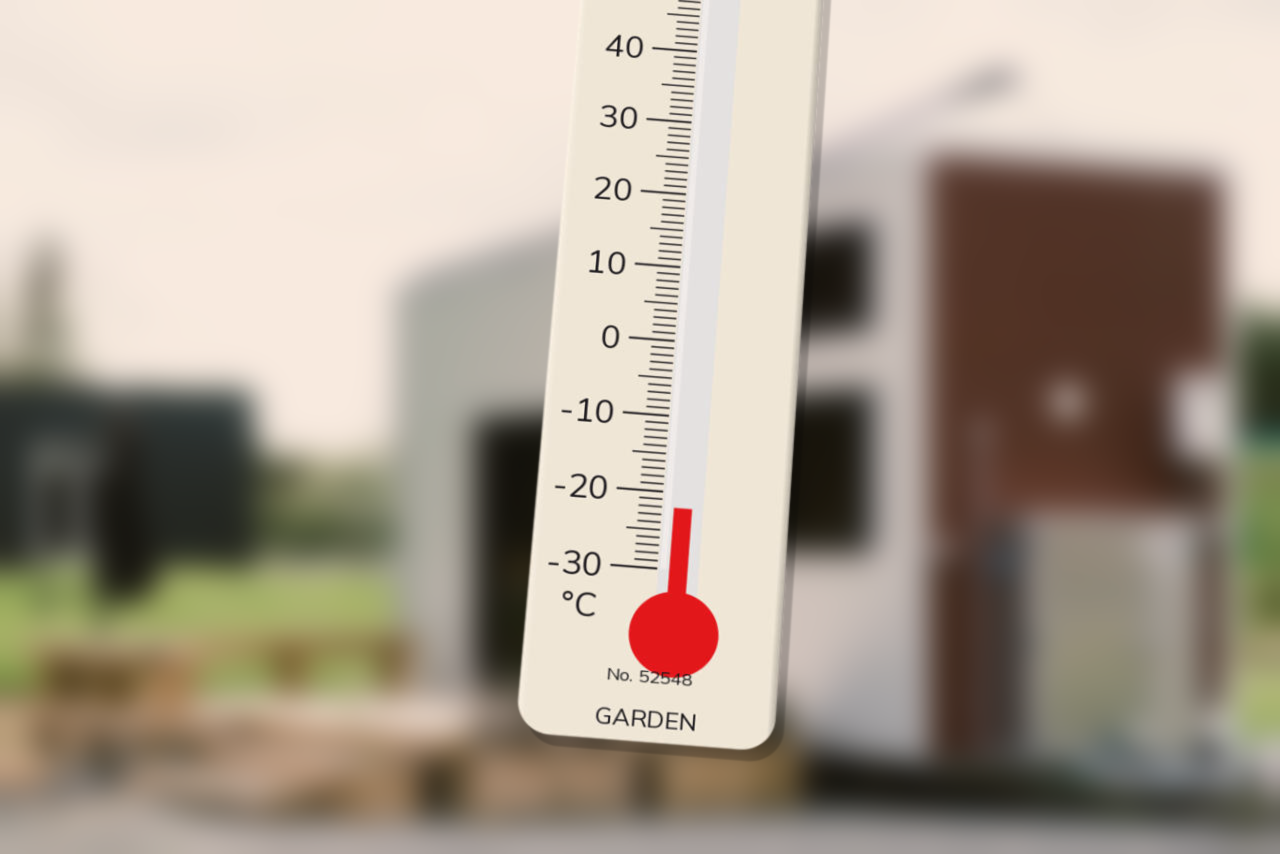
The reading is -22 °C
